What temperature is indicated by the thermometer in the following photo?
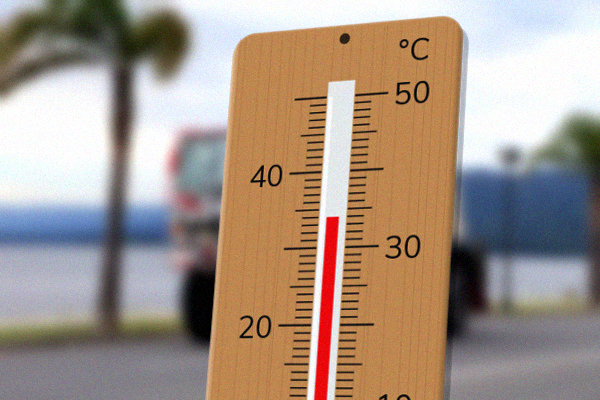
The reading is 34 °C
